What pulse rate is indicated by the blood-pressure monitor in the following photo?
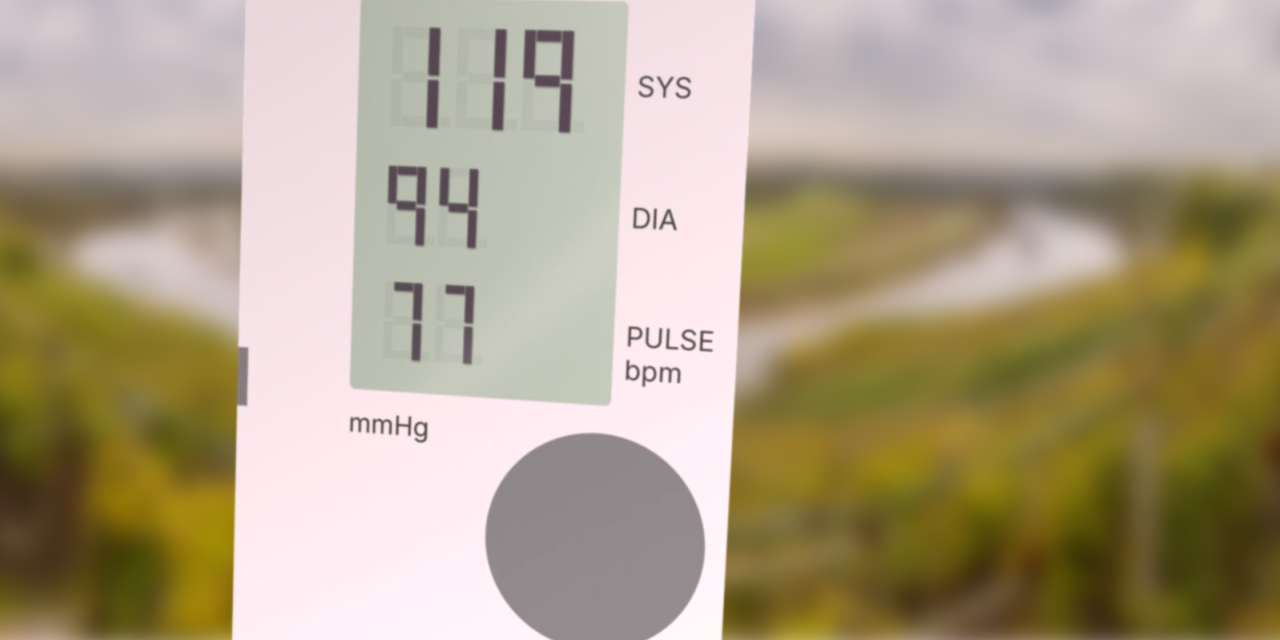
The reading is 77 bpm
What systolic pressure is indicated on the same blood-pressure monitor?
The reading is 119 mmHg
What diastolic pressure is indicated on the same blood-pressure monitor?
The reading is 94 mmHg
